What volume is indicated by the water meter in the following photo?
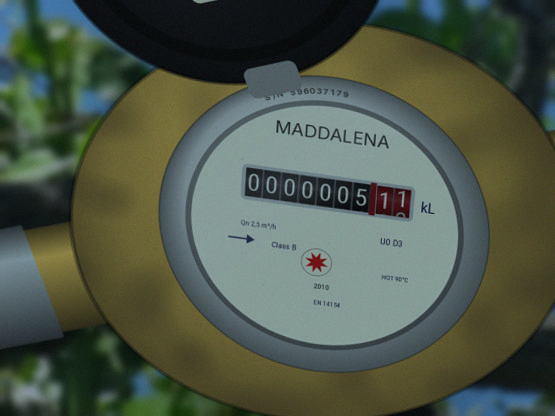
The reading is 5.11 kL
